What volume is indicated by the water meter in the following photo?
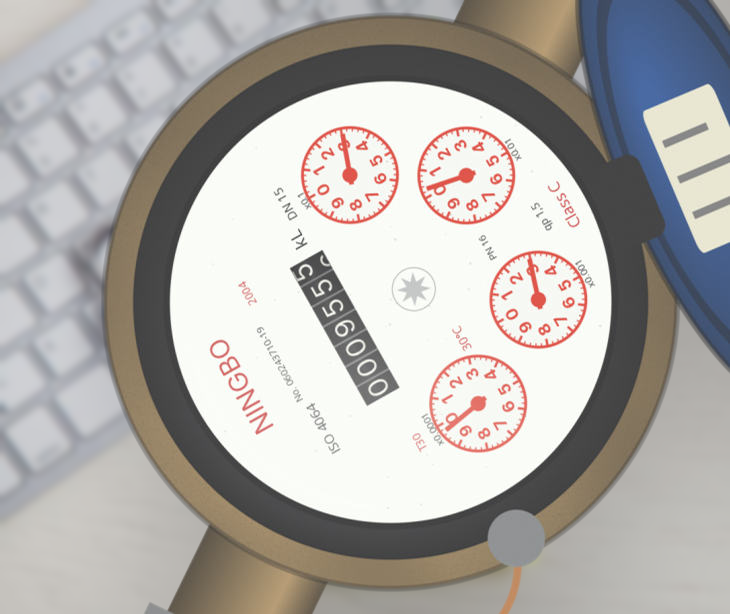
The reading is 9555.3029 kL
